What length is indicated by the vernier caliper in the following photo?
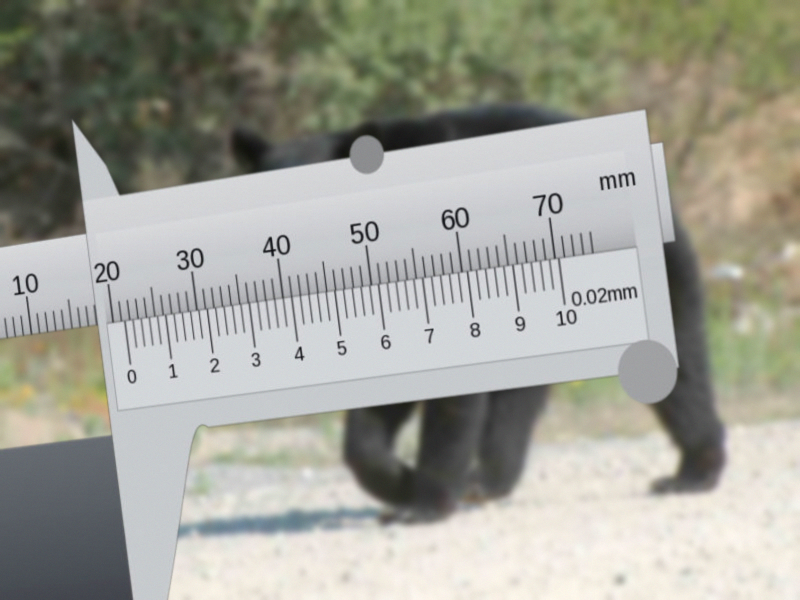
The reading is 21.4 mm
